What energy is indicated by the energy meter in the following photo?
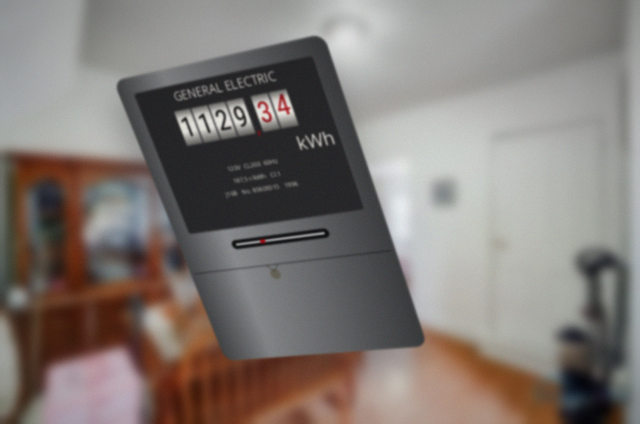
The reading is 1129.34 kWh
